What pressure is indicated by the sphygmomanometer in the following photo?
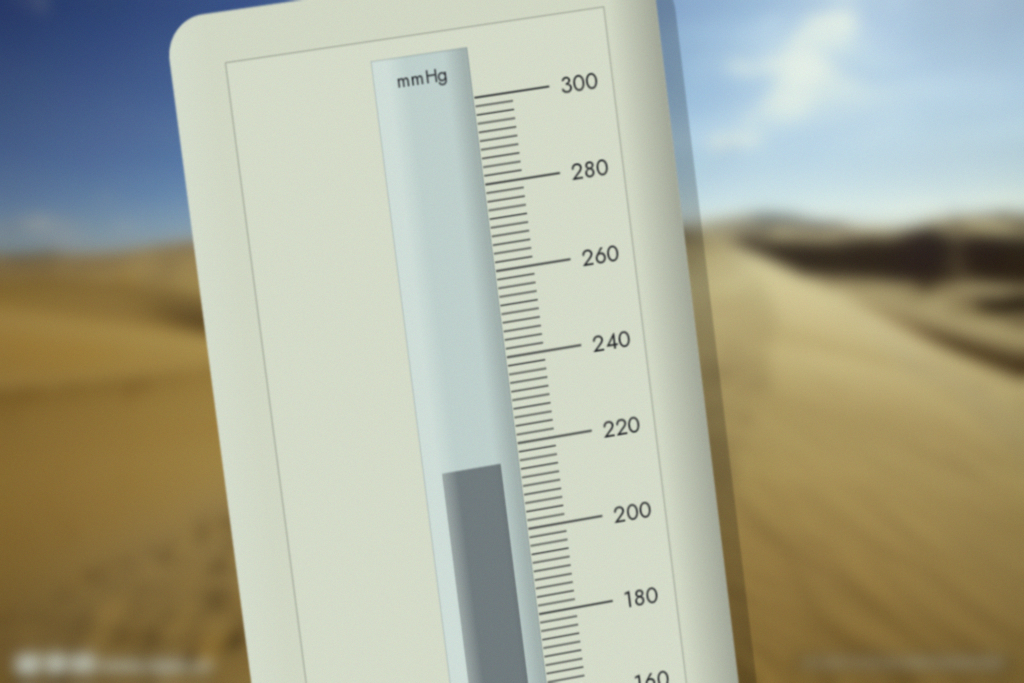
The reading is 216 mmHg
